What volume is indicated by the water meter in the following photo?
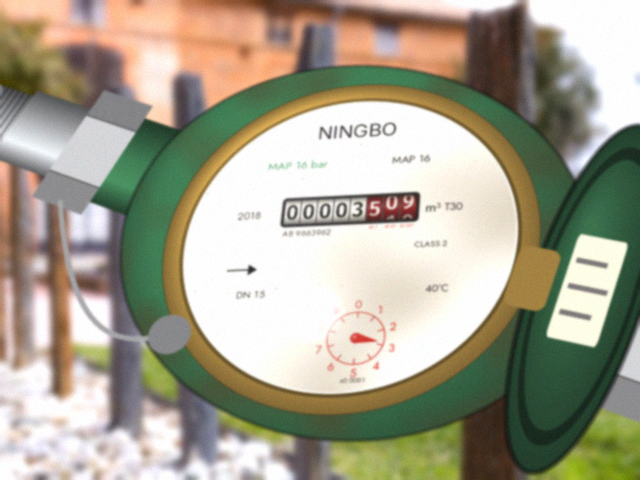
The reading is 3.5092 m³
